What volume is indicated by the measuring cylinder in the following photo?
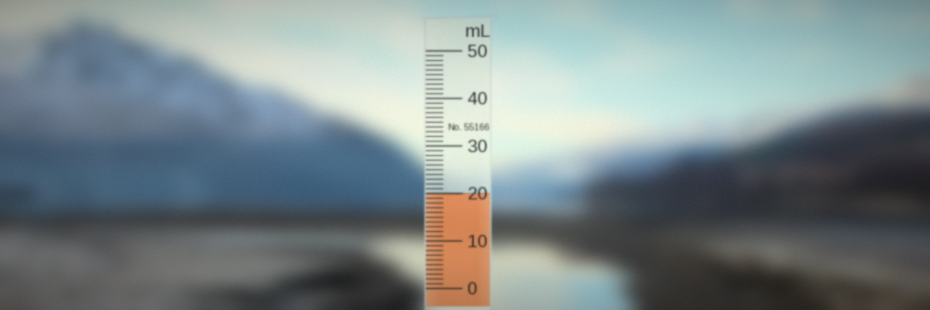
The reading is 20 mL
